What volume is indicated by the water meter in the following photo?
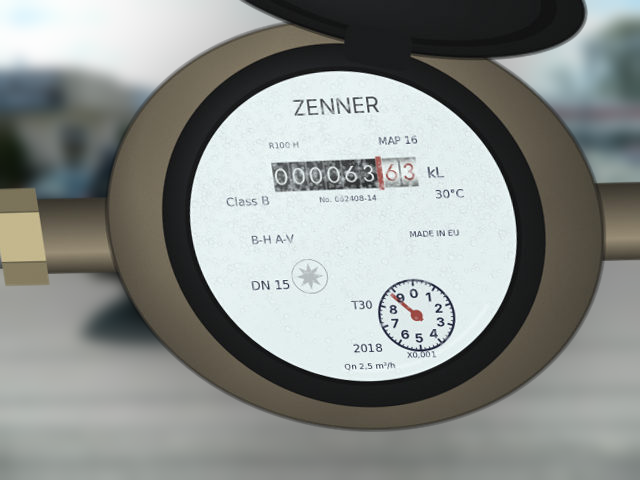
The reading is 63.638 kL
